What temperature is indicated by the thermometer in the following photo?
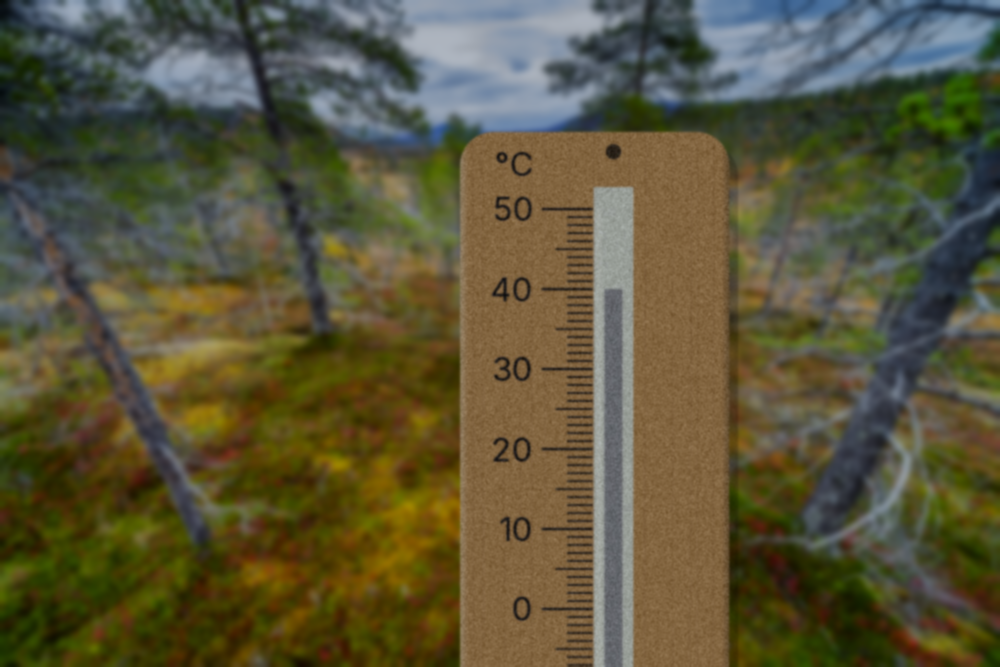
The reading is 40 °C
